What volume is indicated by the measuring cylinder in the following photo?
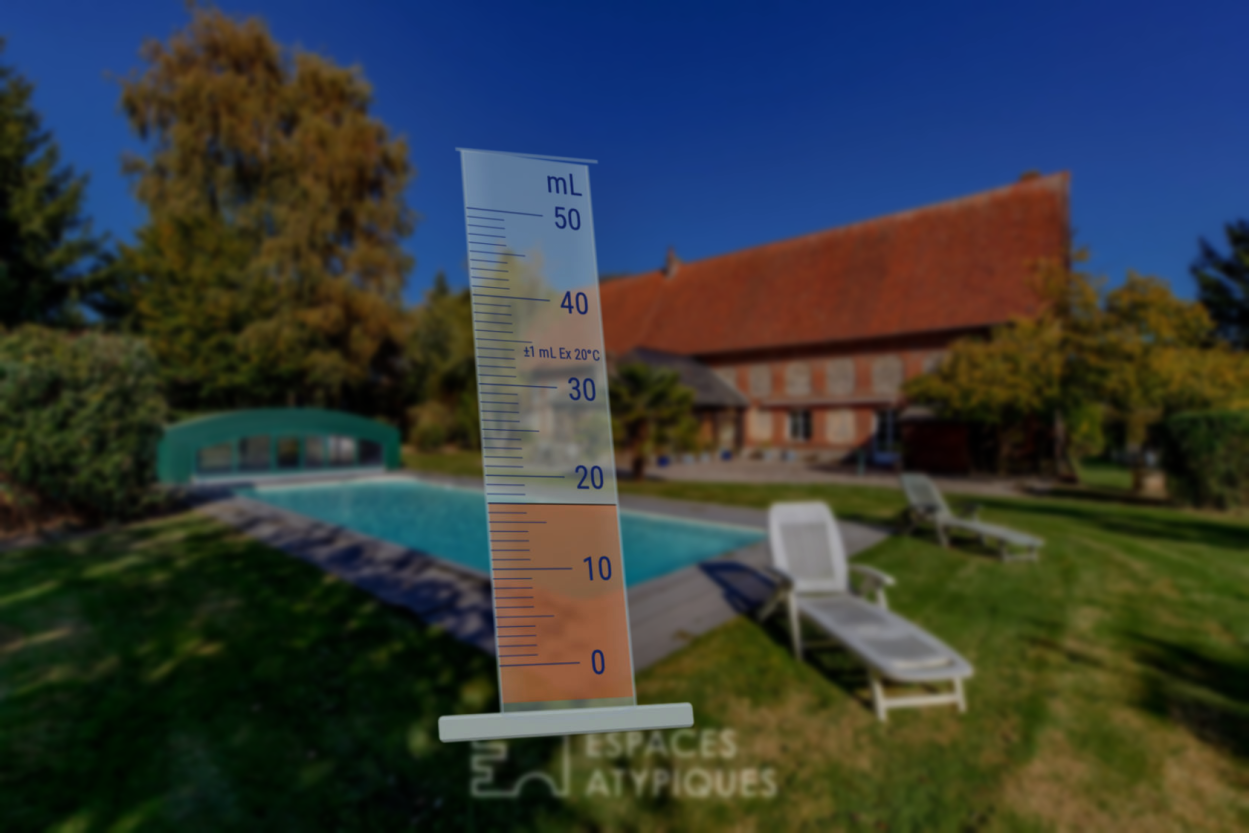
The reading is 17 mL
